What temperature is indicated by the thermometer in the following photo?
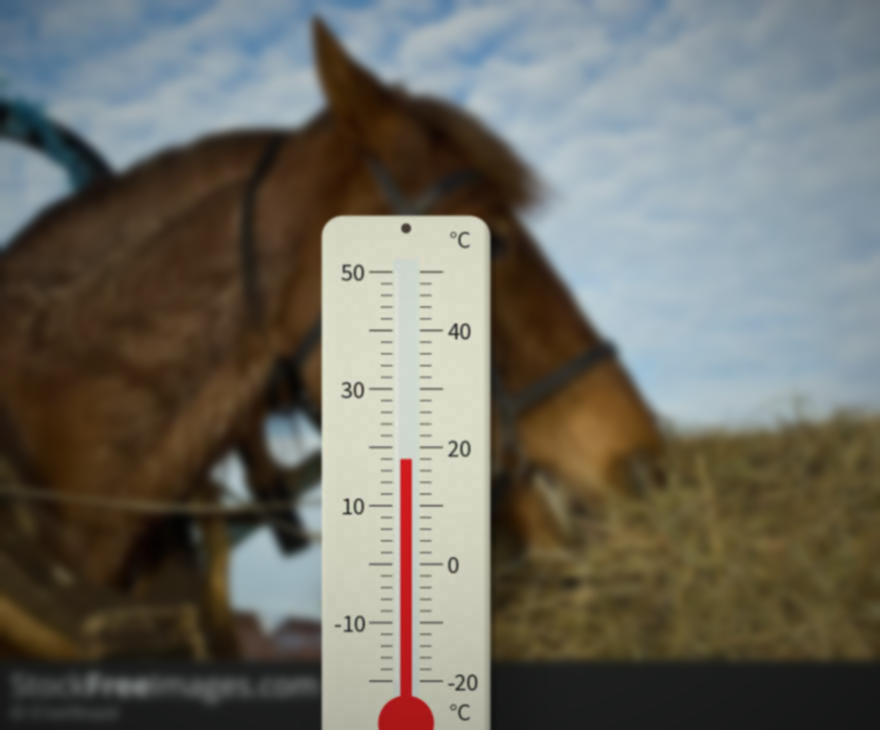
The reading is 18 °C
